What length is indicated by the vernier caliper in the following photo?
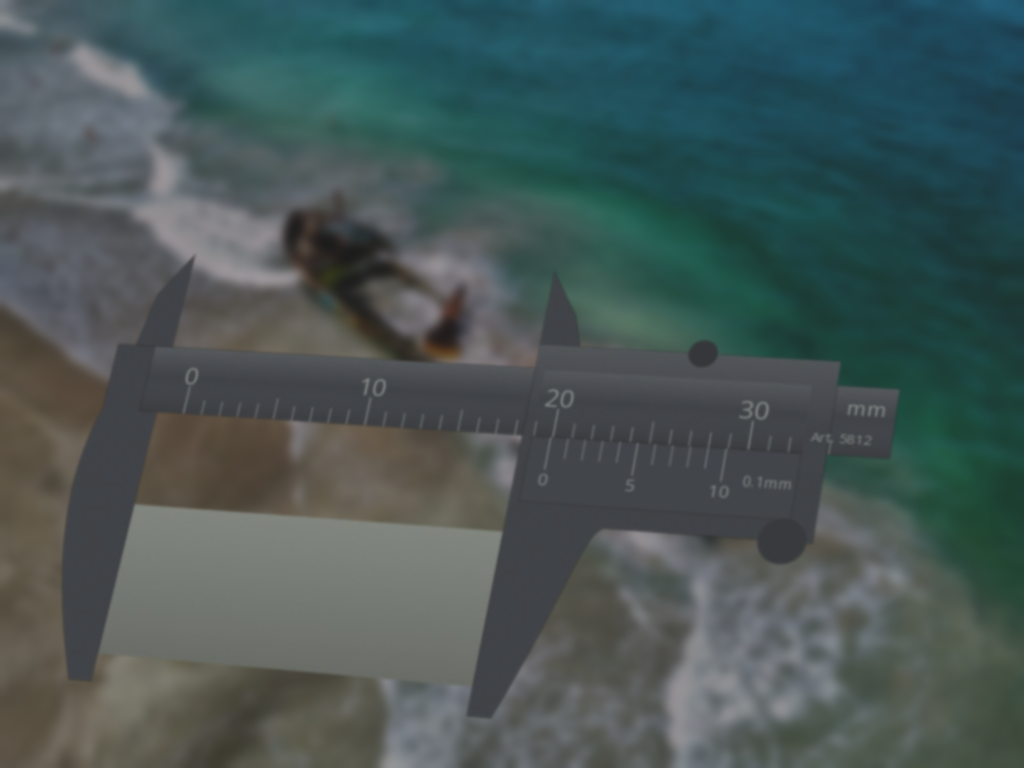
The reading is 19.9 mm
